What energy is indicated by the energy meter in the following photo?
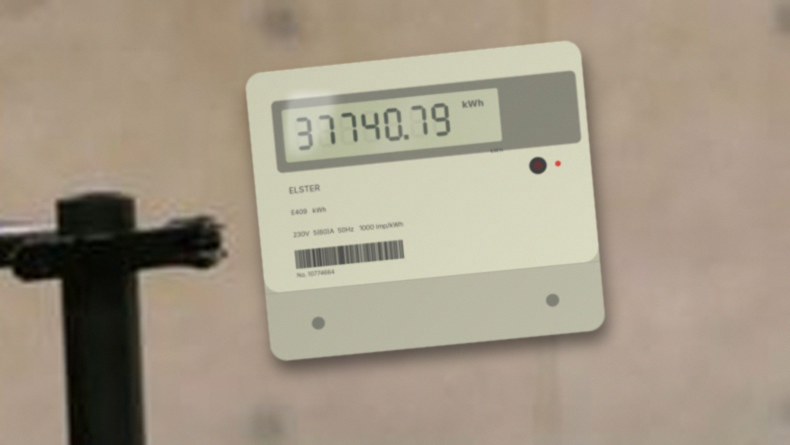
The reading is 37740.79 kWh
